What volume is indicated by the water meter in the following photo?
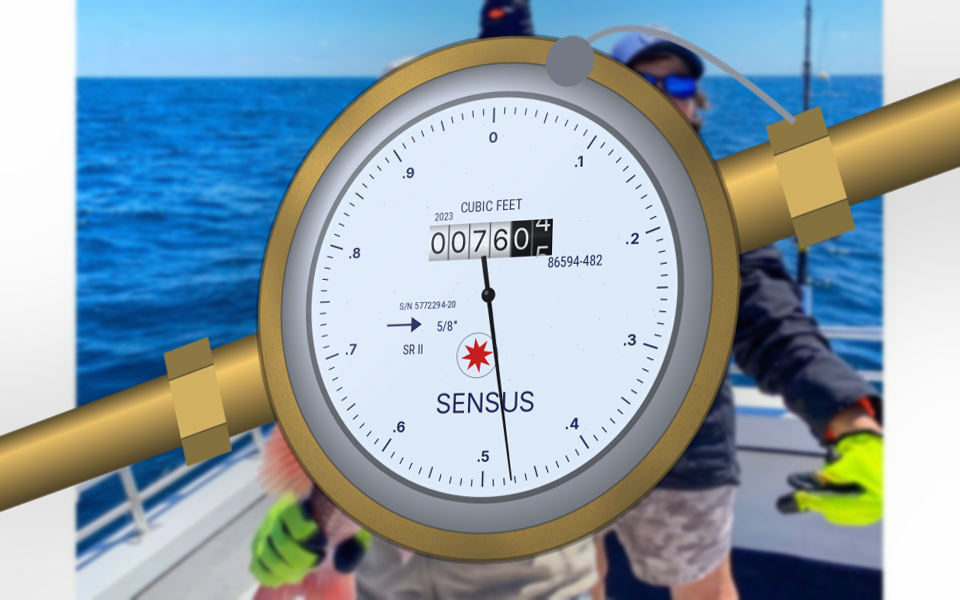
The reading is 7604.47 ft³
